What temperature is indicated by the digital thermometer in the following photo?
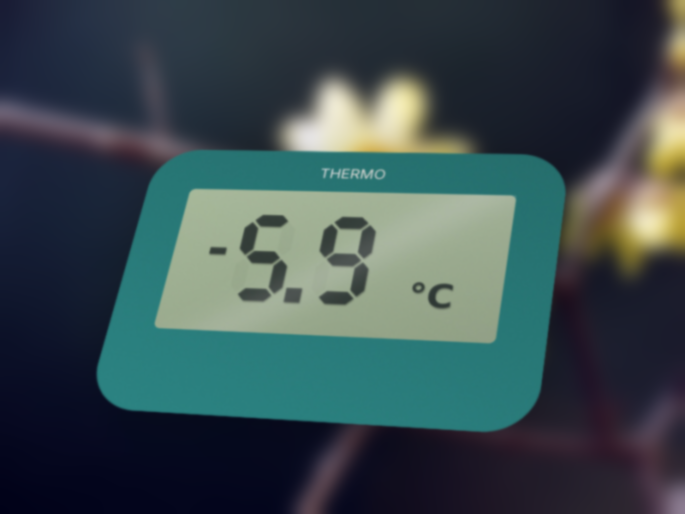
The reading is -5.9 °C
